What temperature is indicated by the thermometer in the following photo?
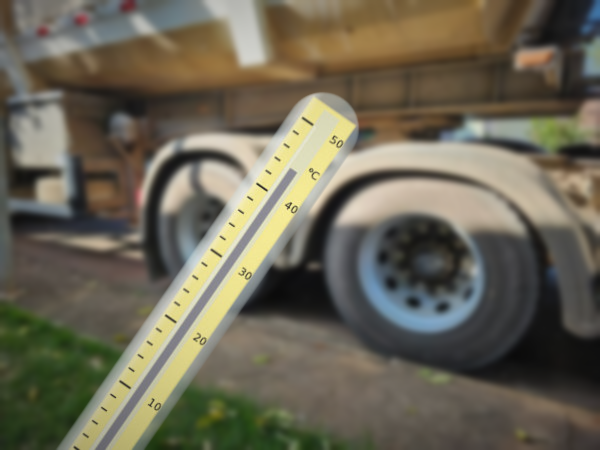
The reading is 44 °C
